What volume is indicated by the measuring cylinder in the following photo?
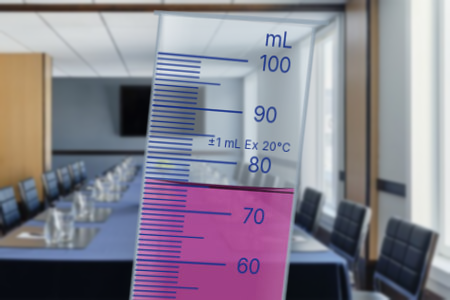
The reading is 75 mL
